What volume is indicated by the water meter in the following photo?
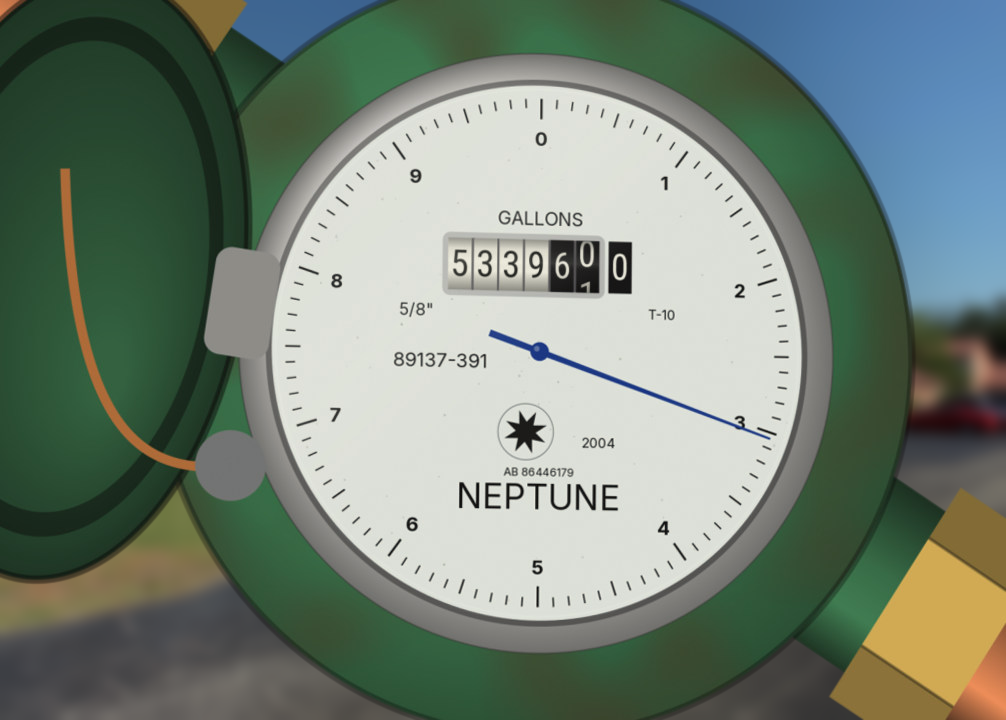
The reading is 5339603.0 gal
